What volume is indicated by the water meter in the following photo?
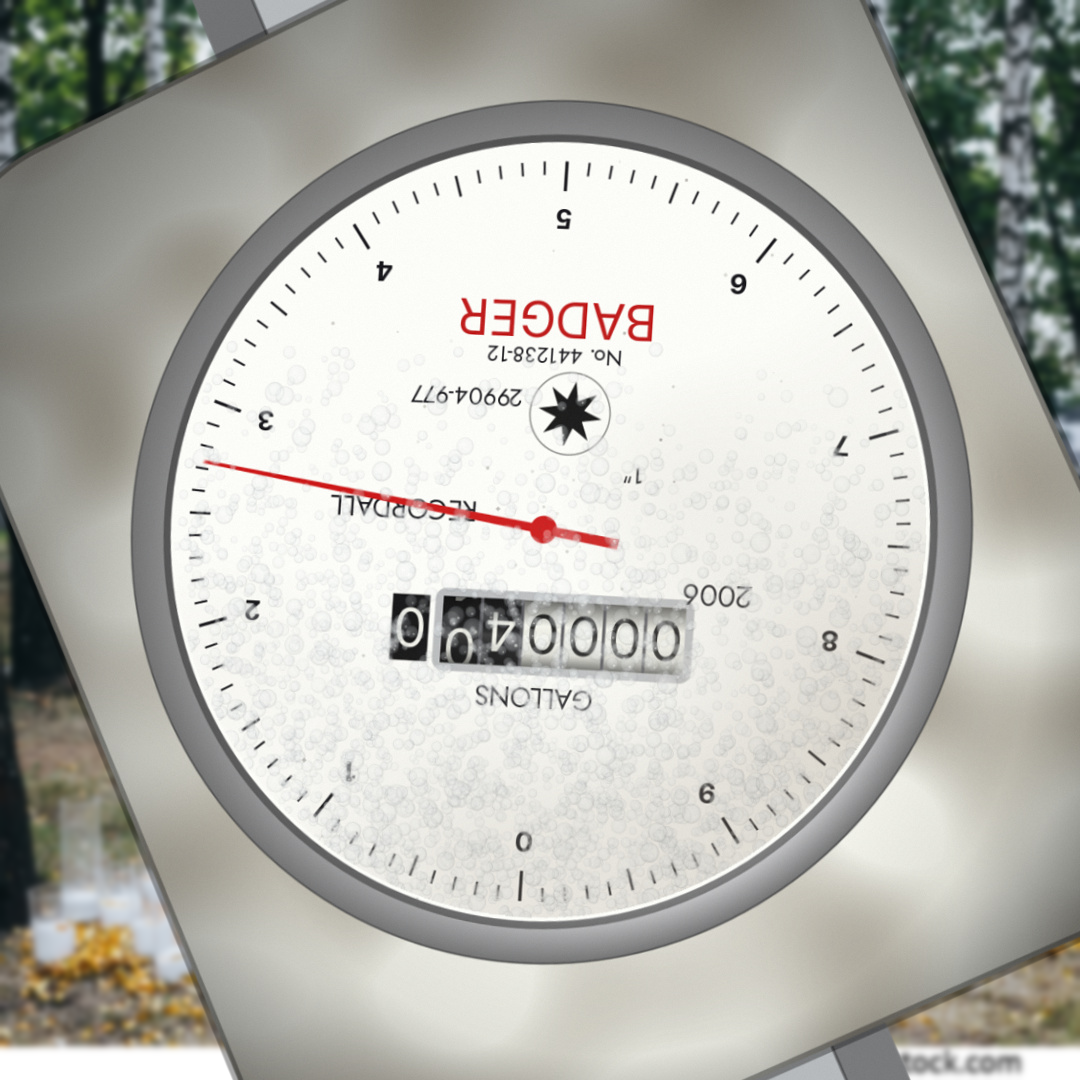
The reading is 402.7 gal
